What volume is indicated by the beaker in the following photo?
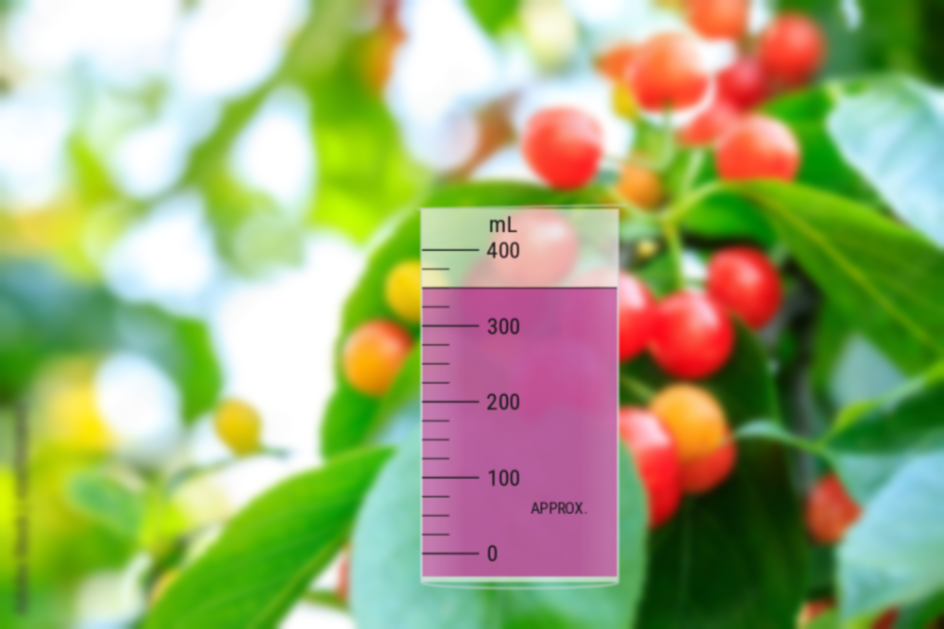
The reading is 350 mL
